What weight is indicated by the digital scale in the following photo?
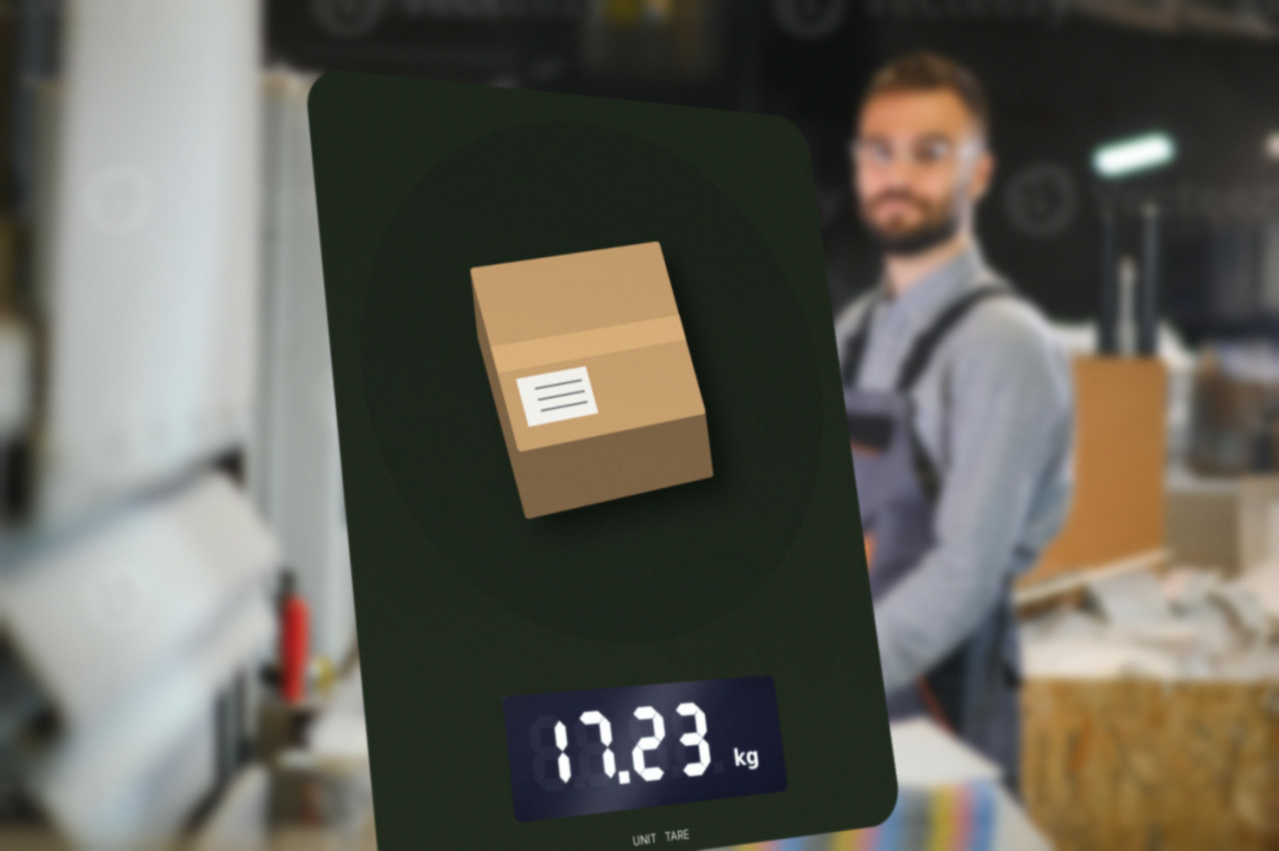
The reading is 17.23 kg
